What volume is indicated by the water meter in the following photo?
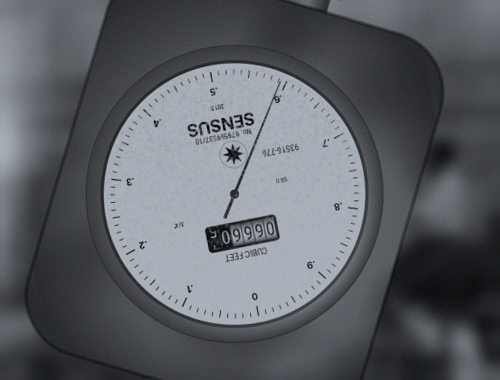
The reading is 66604.59 ft³
